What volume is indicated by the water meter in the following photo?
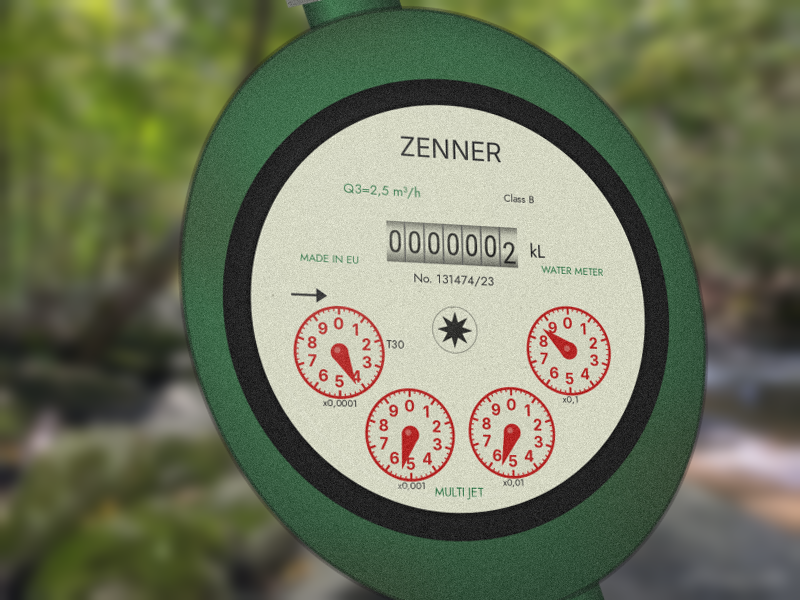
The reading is 1.8554 kL
